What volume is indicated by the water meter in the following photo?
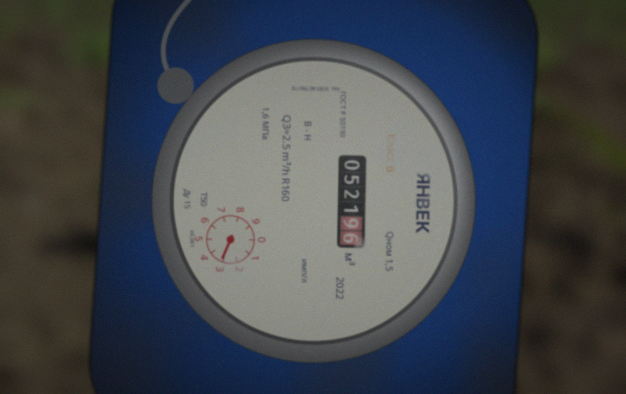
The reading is 521.963 m³
